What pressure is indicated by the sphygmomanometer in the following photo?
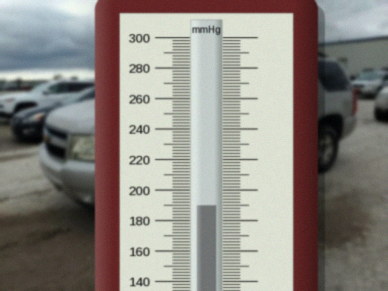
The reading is 190 mmHg
